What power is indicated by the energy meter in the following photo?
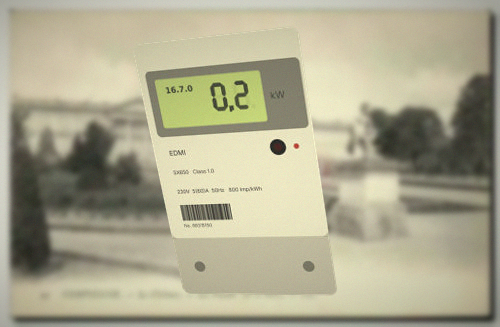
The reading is 0.2 kW
